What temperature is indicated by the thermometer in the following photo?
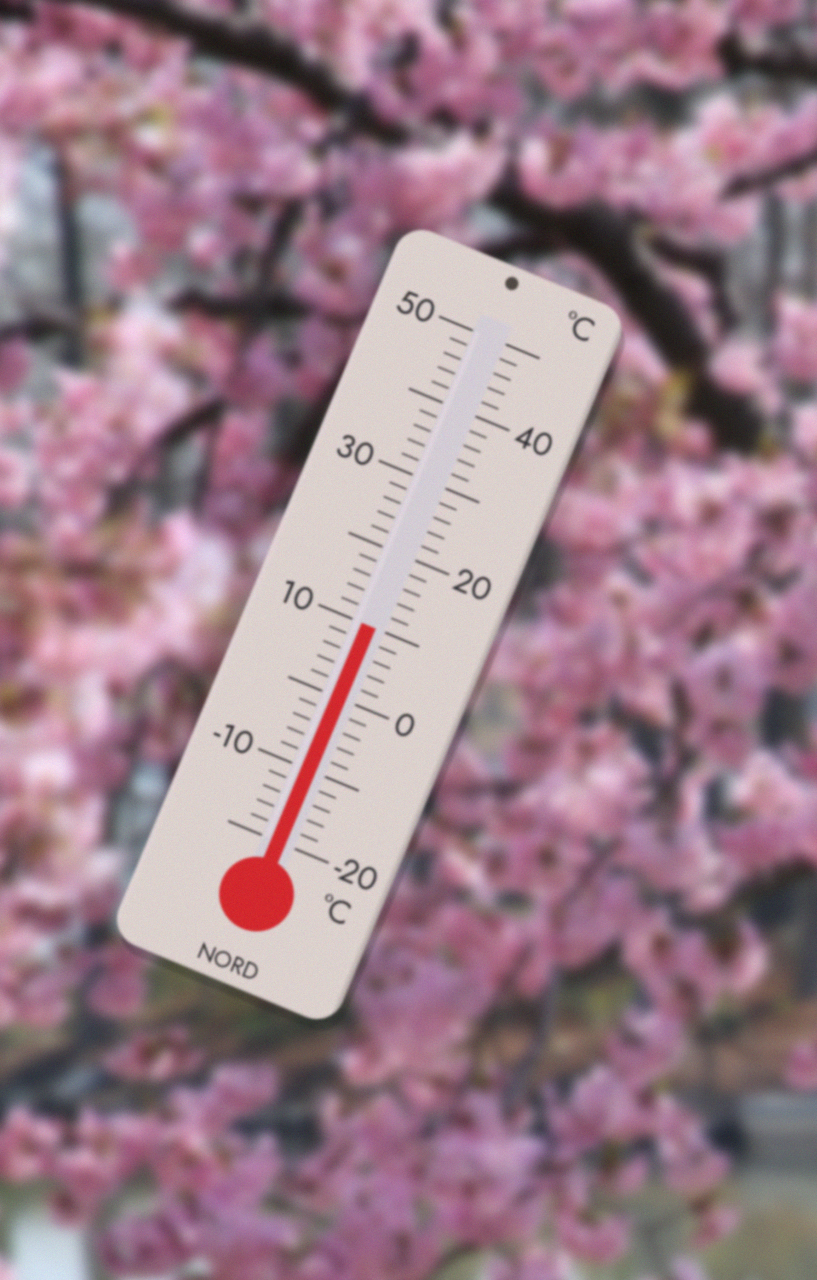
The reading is 10 °C
